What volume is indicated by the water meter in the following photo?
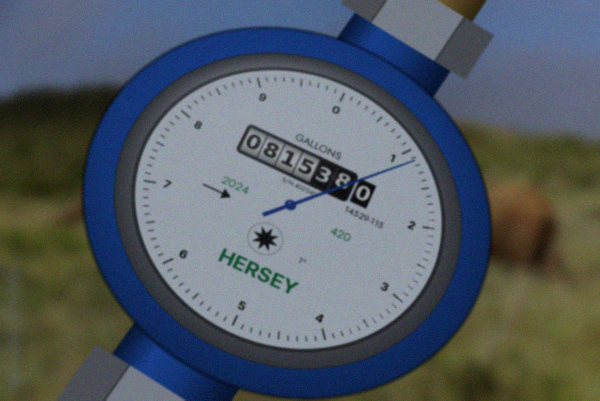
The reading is 815381.1 gal
